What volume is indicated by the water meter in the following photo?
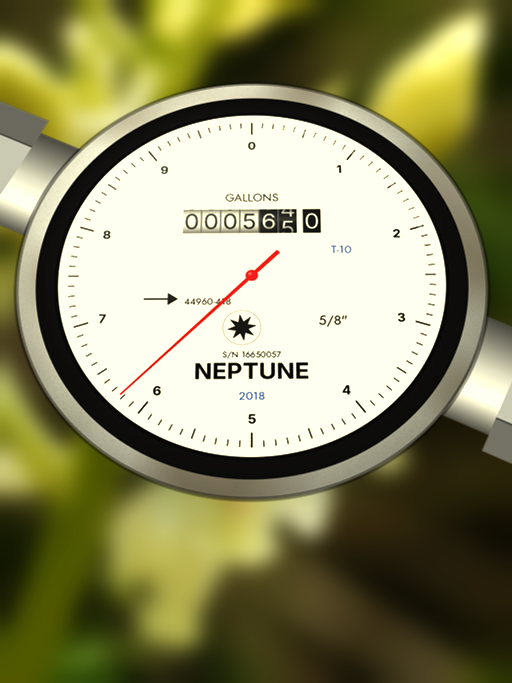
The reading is 5646.2 gal
